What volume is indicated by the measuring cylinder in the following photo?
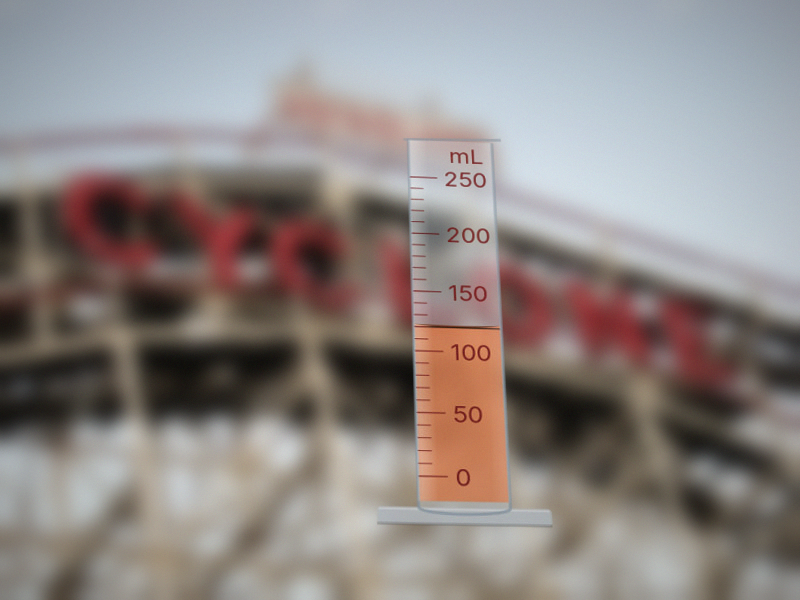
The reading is 120 mL
